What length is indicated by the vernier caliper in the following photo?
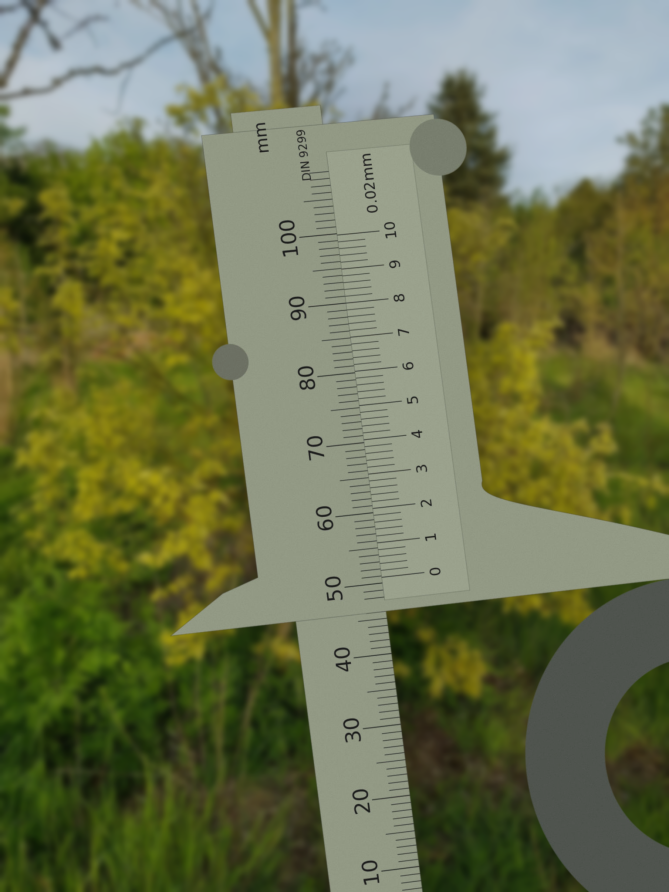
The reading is 50.8 mm
